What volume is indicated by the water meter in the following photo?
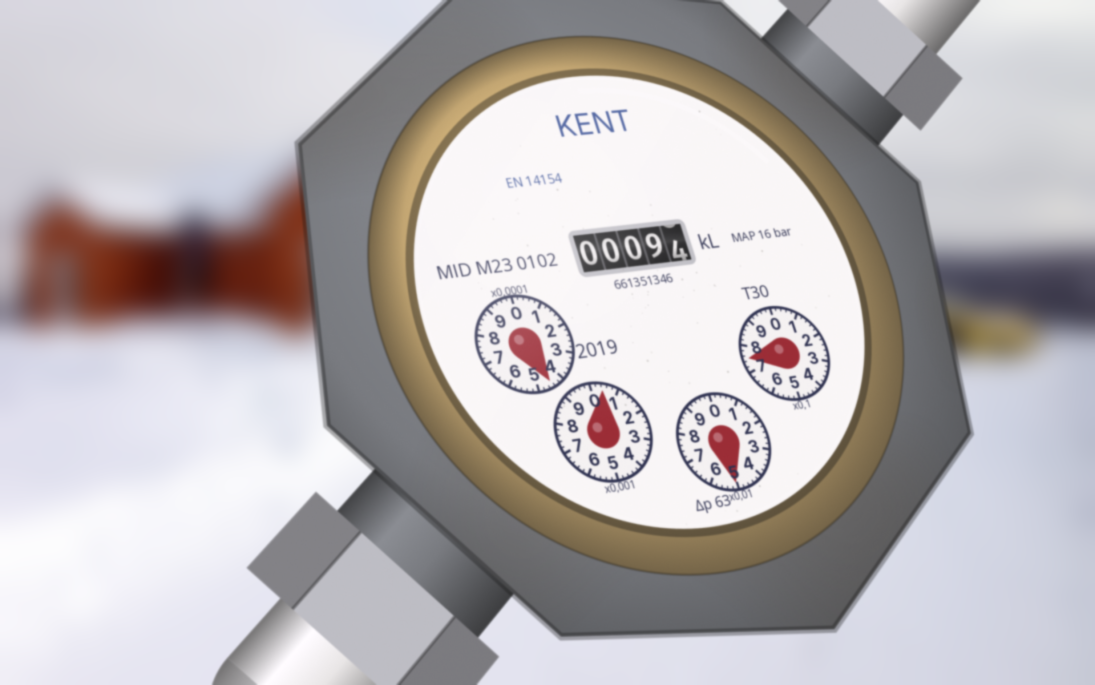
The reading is 93.7504 kL
